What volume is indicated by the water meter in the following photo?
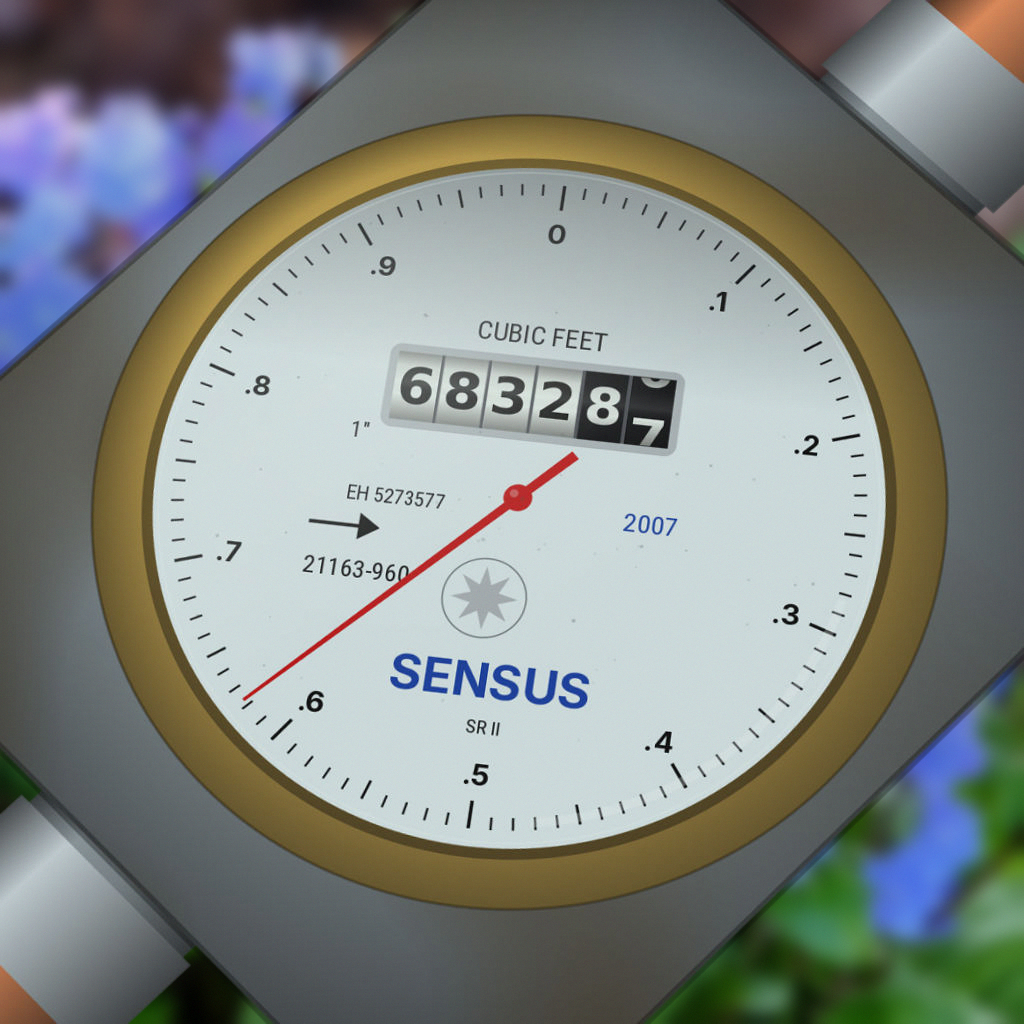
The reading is 683286.62 ft³
